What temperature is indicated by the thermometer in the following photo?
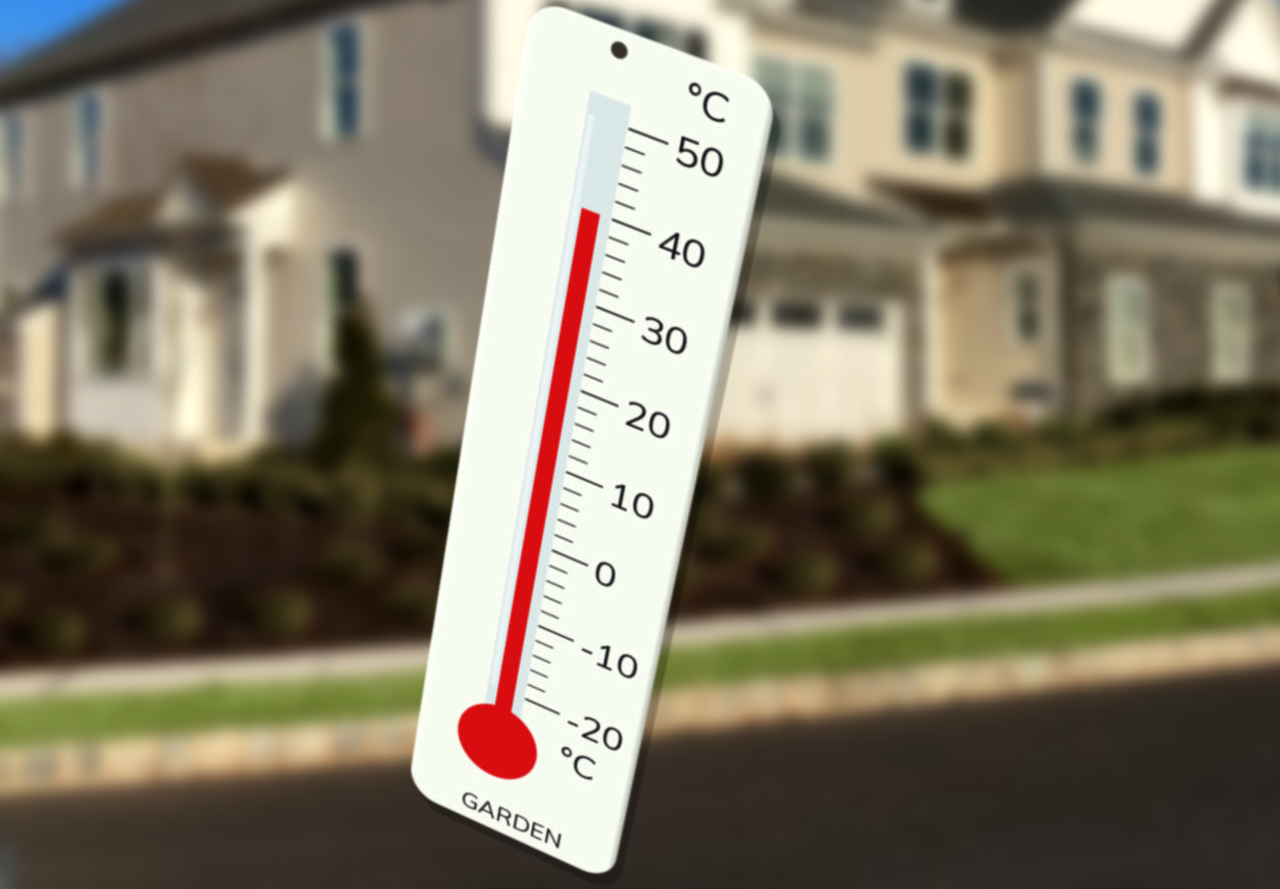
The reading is 40 °C
